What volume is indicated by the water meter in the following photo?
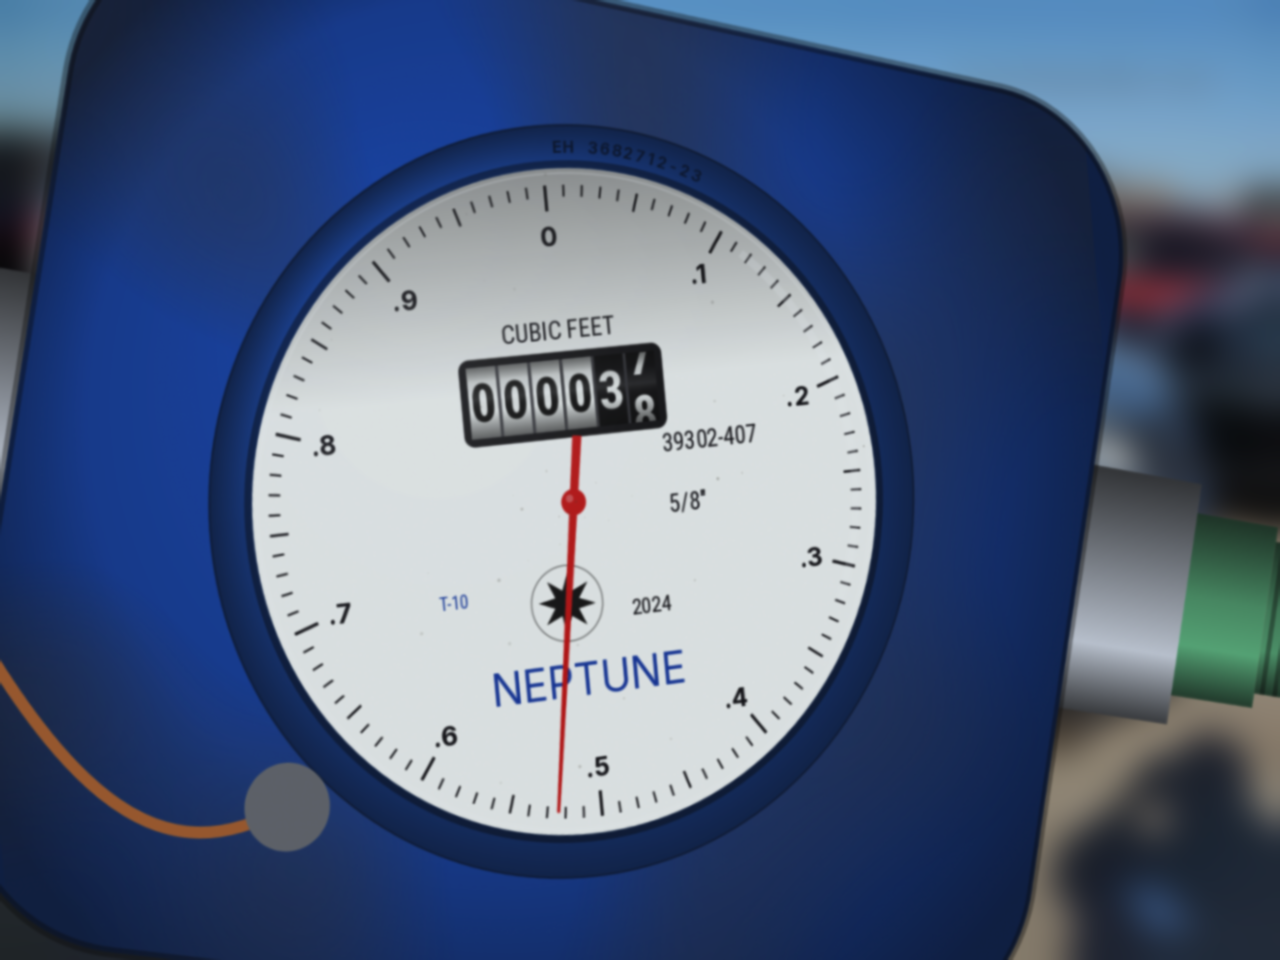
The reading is 37.52 ft³
